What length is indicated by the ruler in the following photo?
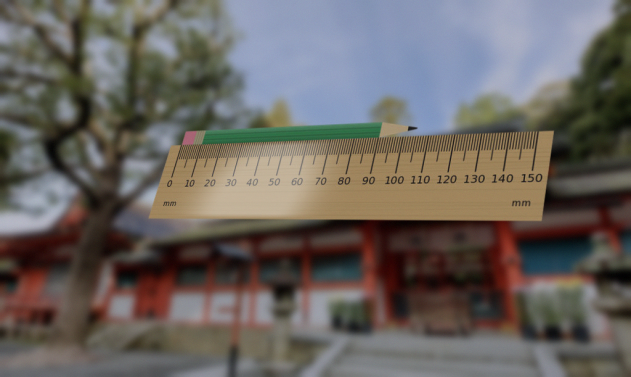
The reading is 105 mm
